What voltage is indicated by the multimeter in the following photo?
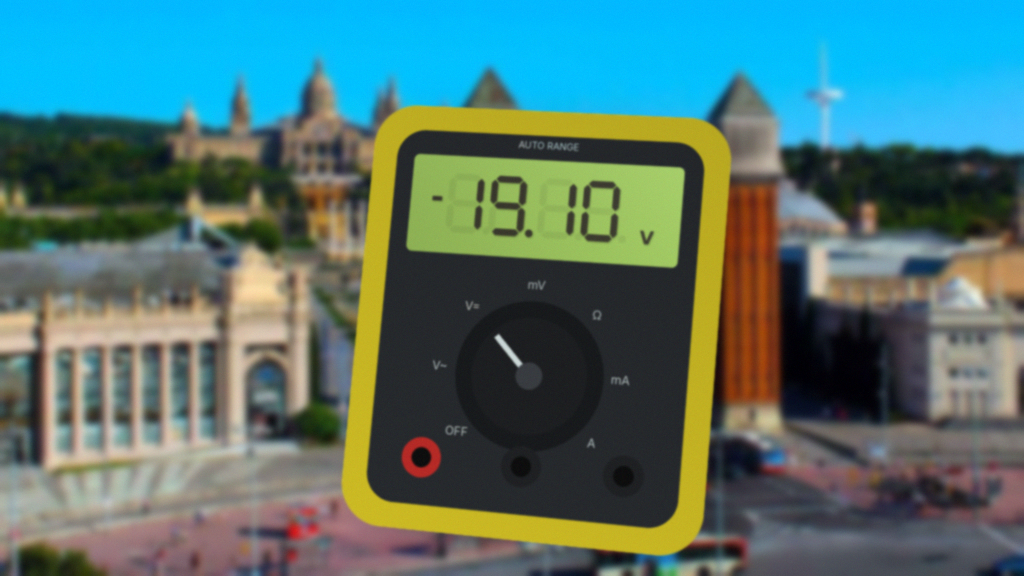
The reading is -19.10 V
